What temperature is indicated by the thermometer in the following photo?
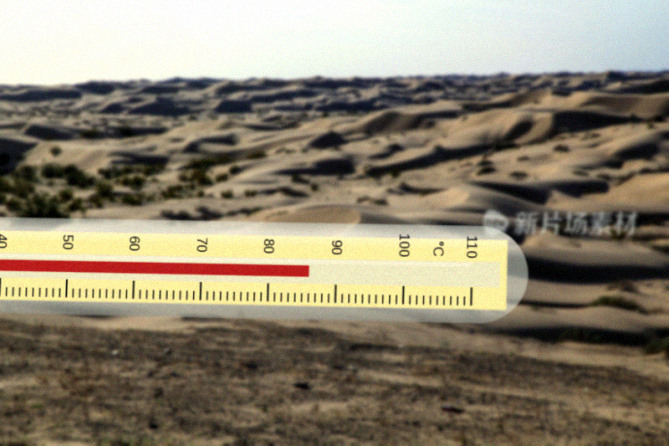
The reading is 86 °C
